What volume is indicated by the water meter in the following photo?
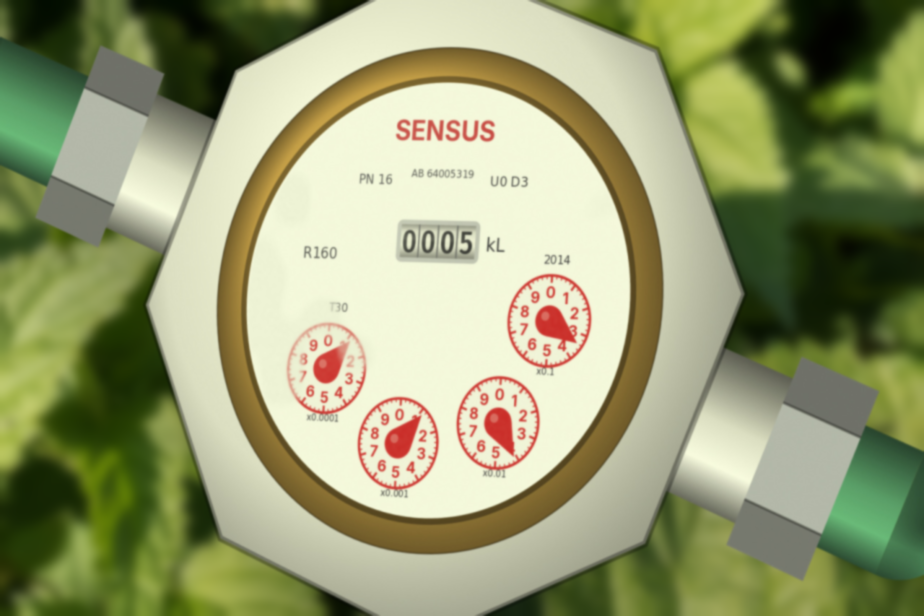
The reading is 5.3411 kL
